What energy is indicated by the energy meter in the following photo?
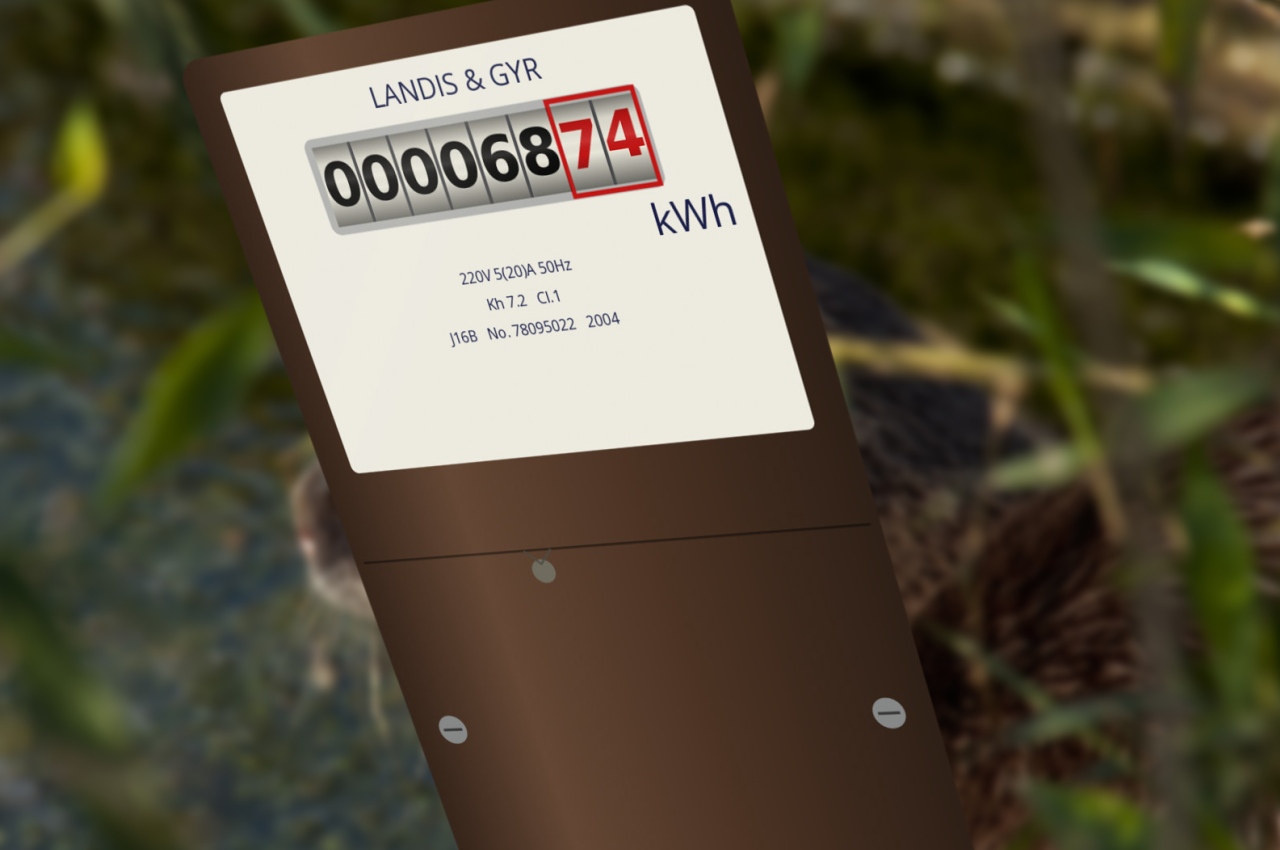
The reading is 68.74 kWh
